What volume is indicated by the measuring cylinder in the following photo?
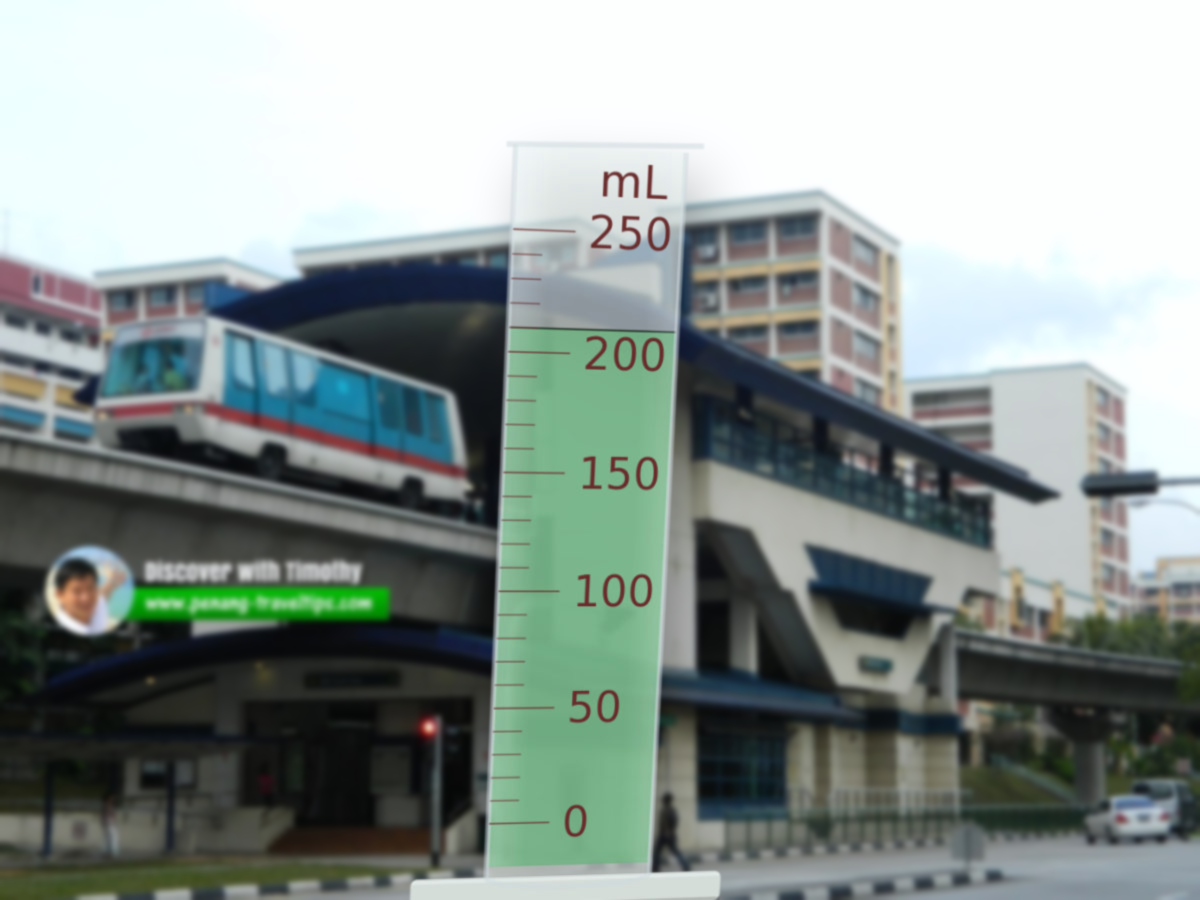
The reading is 210 mL
